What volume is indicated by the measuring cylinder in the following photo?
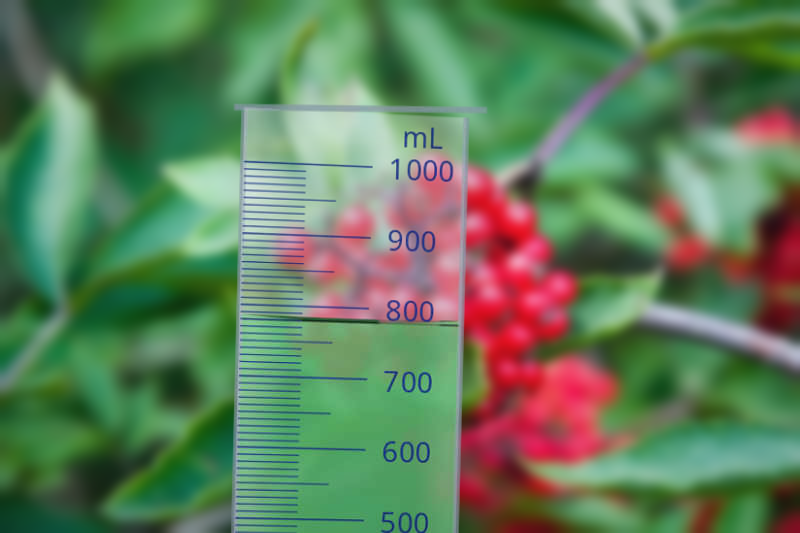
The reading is 780 mL
